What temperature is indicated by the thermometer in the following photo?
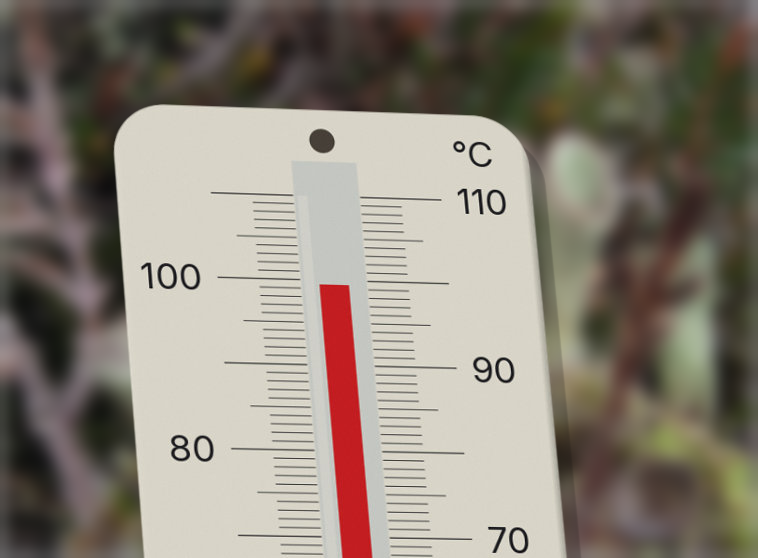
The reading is 99.5 °C
